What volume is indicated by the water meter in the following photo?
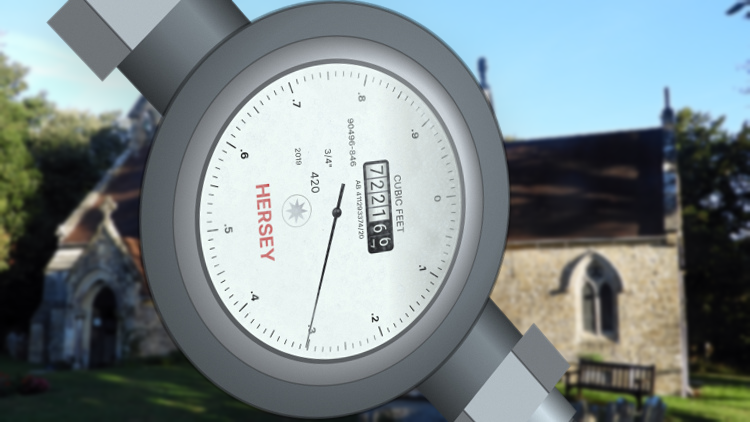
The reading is 722166.30 ft³
